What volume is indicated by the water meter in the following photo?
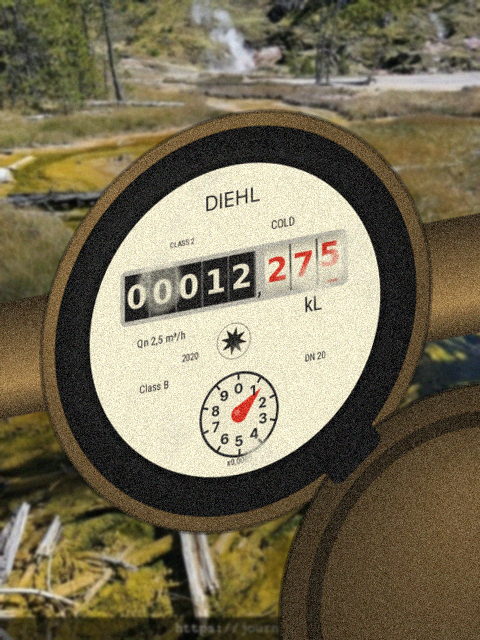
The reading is 12.2751 kL
